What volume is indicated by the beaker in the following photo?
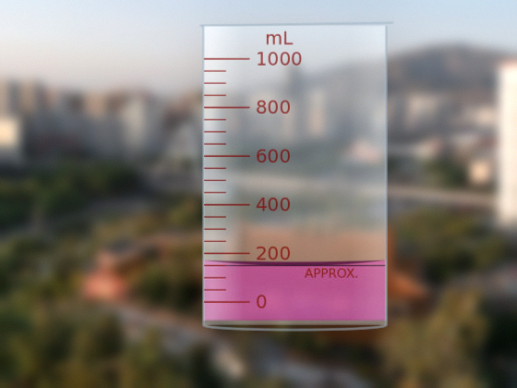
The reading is 150 mL
